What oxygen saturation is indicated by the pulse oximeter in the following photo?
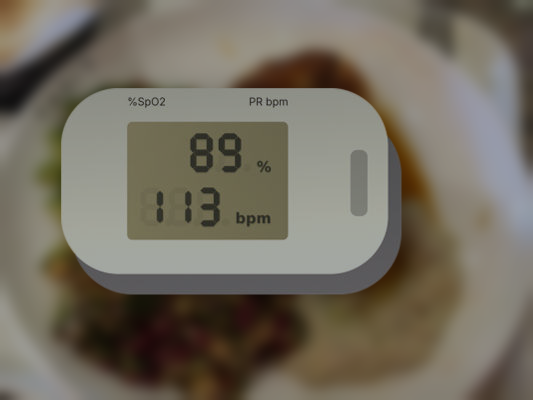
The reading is 89 %
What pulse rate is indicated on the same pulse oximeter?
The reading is 113 bpm
